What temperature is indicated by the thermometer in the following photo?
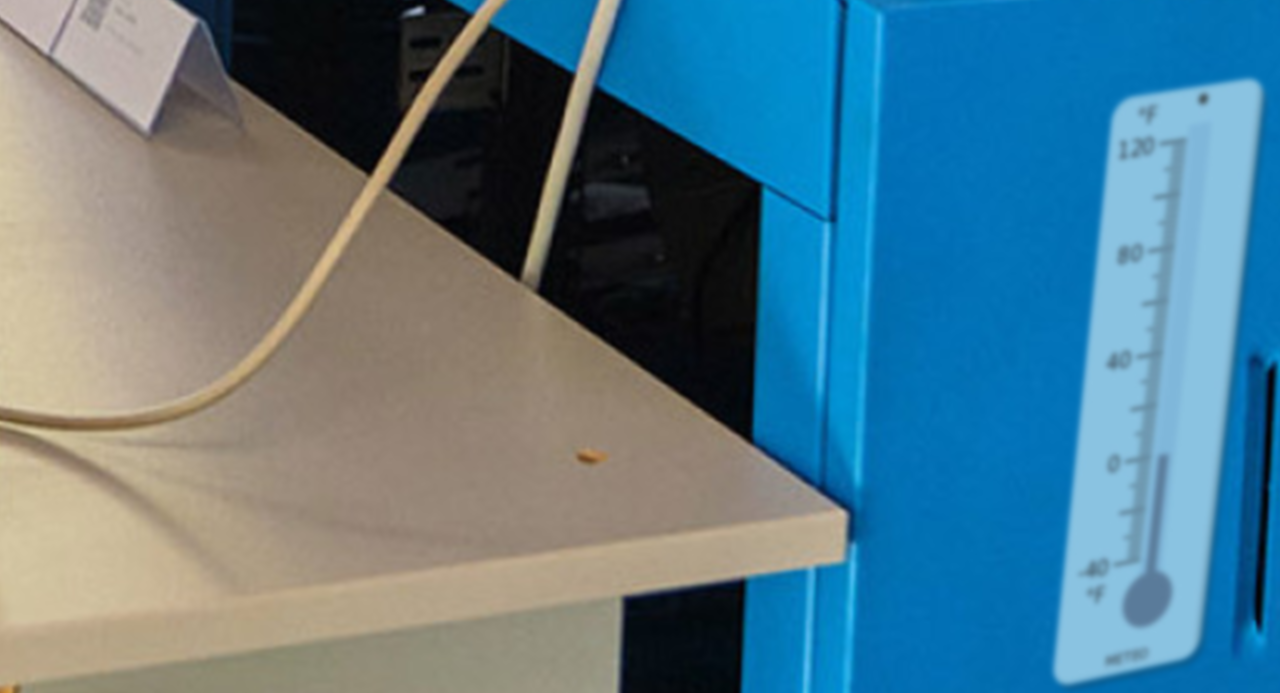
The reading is 0 °F
